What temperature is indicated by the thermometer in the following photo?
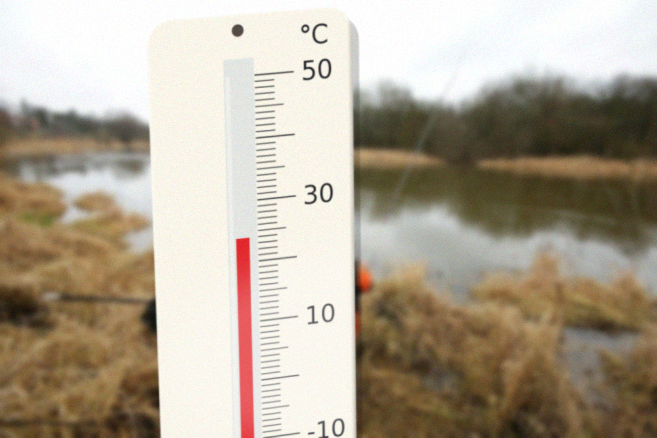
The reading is 24 °C
